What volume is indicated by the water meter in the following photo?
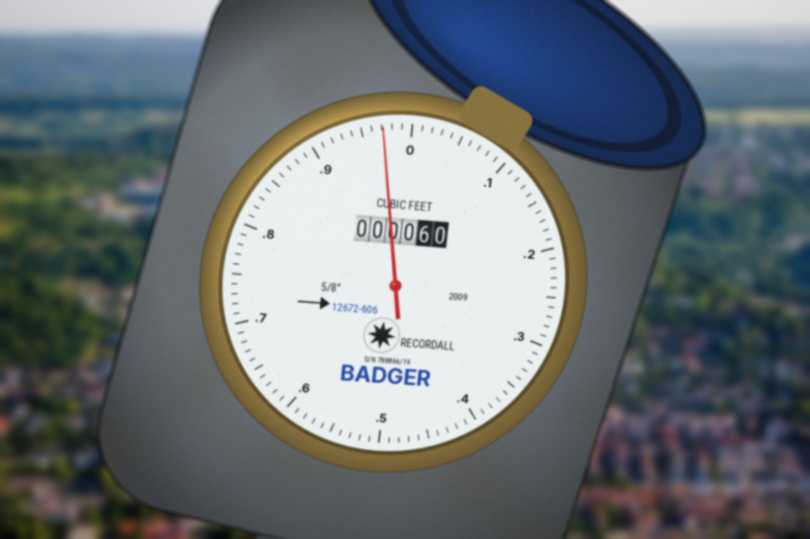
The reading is 59.97 ft³
